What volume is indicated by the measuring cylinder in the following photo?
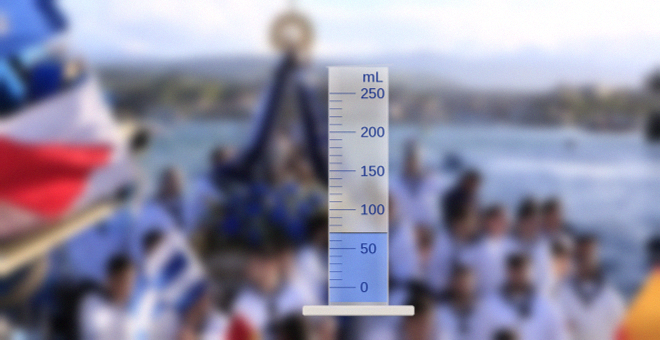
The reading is 70 mL
